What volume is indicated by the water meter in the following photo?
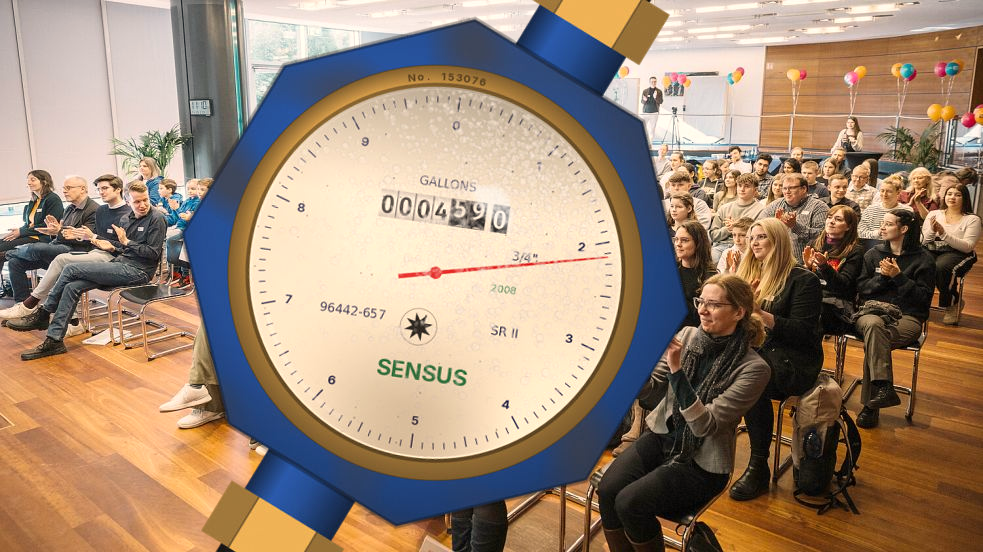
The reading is 4592.1 gal
